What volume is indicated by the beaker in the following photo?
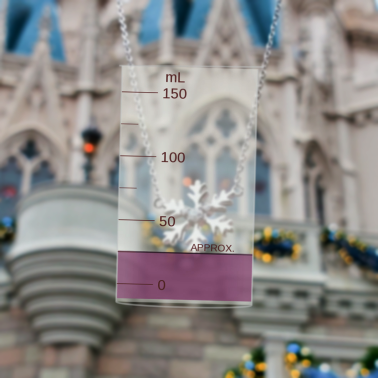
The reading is 25 mL
